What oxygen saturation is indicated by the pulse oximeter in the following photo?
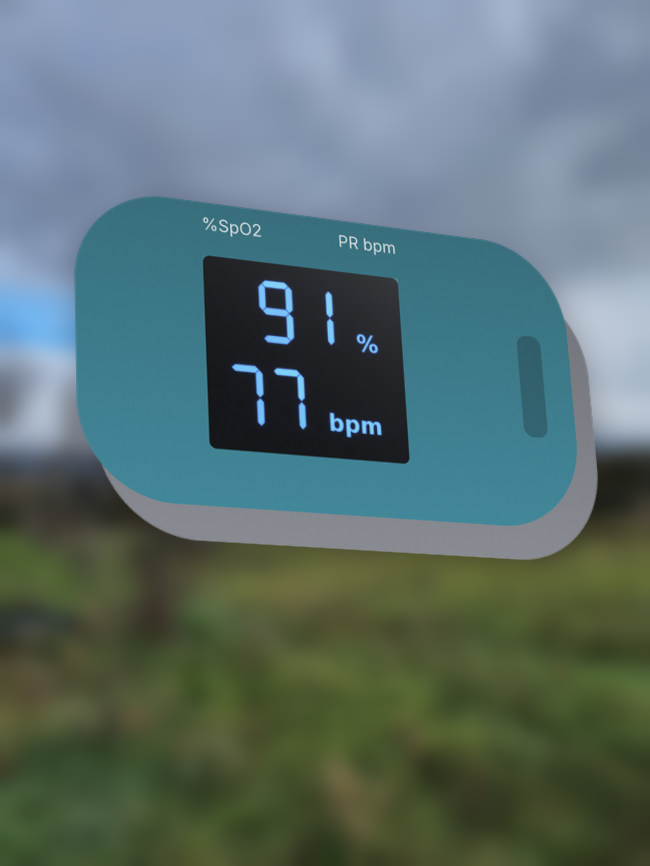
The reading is 91 %
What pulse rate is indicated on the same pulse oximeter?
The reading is 77 bpm
